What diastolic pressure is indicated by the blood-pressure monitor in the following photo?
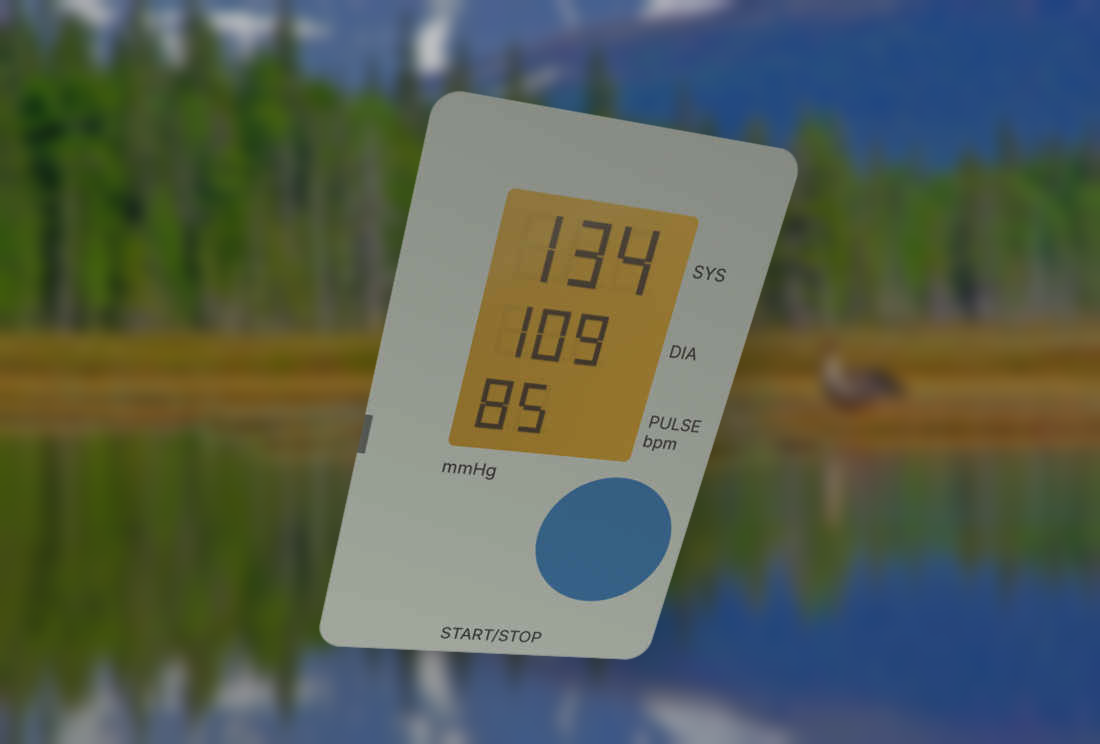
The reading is 109 mmHg
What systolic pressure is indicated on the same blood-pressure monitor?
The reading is 134 mmHg
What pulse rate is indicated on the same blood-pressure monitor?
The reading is 85 bpm
